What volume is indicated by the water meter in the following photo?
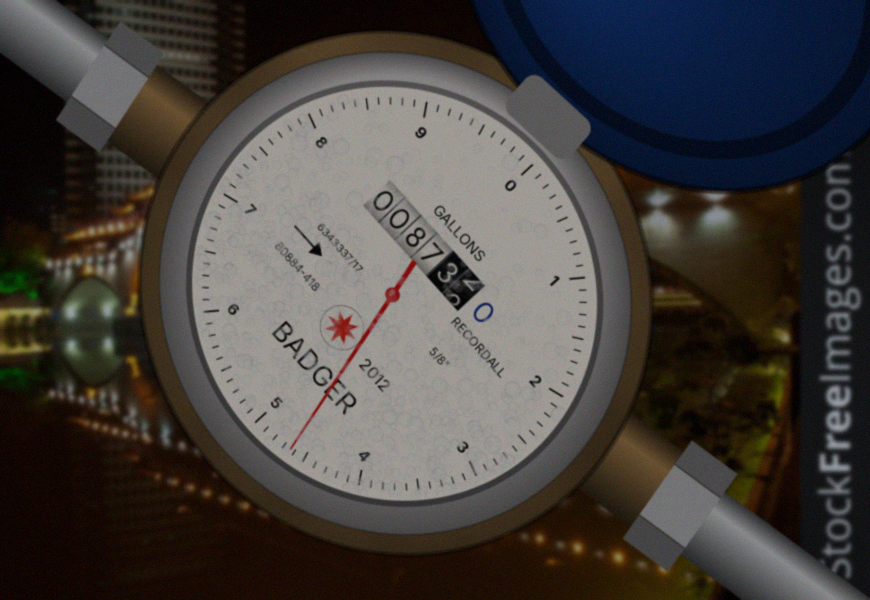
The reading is 87324.6 gal
